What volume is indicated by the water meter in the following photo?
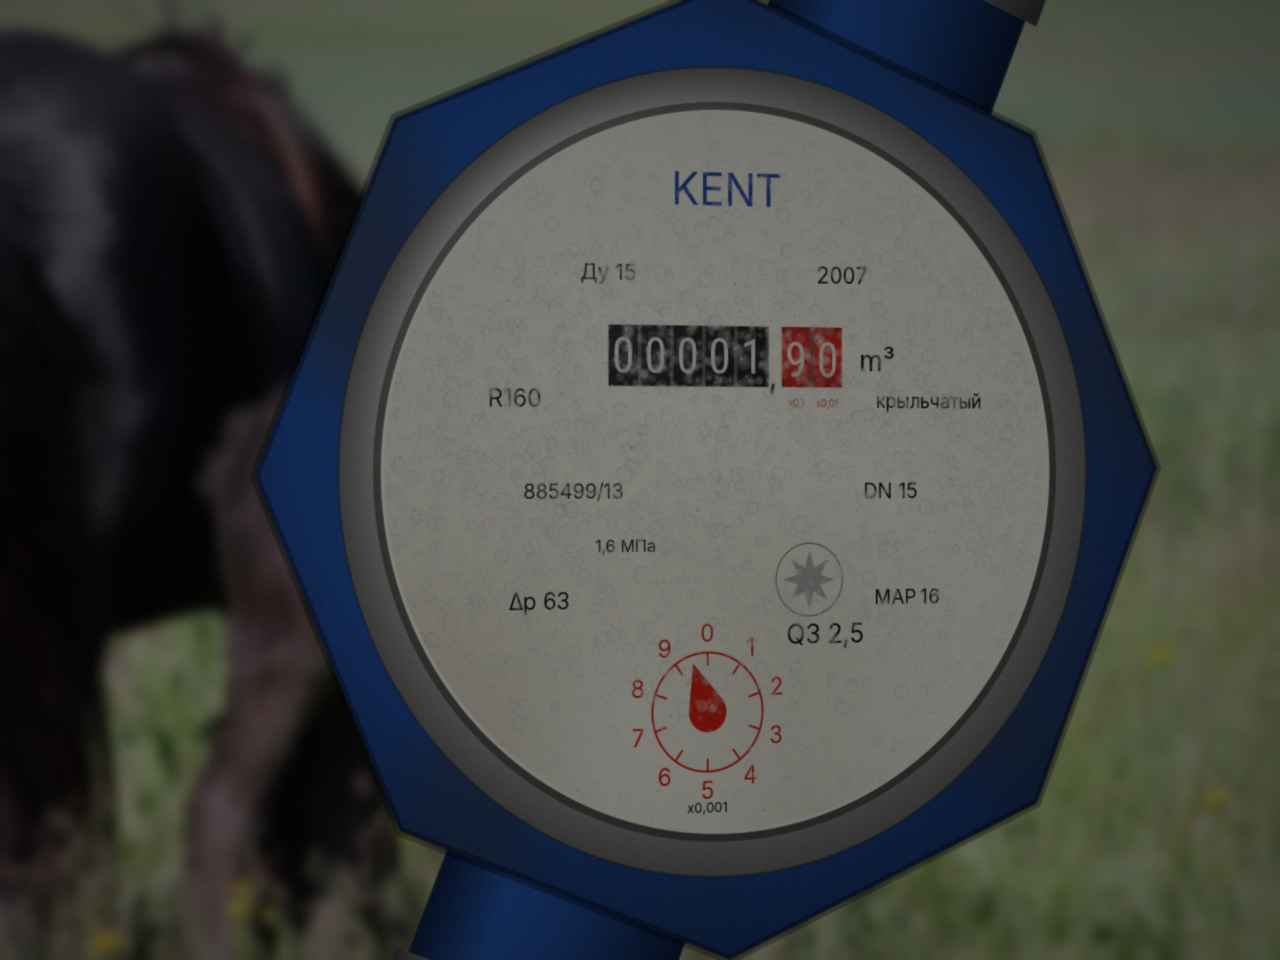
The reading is 1.899 m³
